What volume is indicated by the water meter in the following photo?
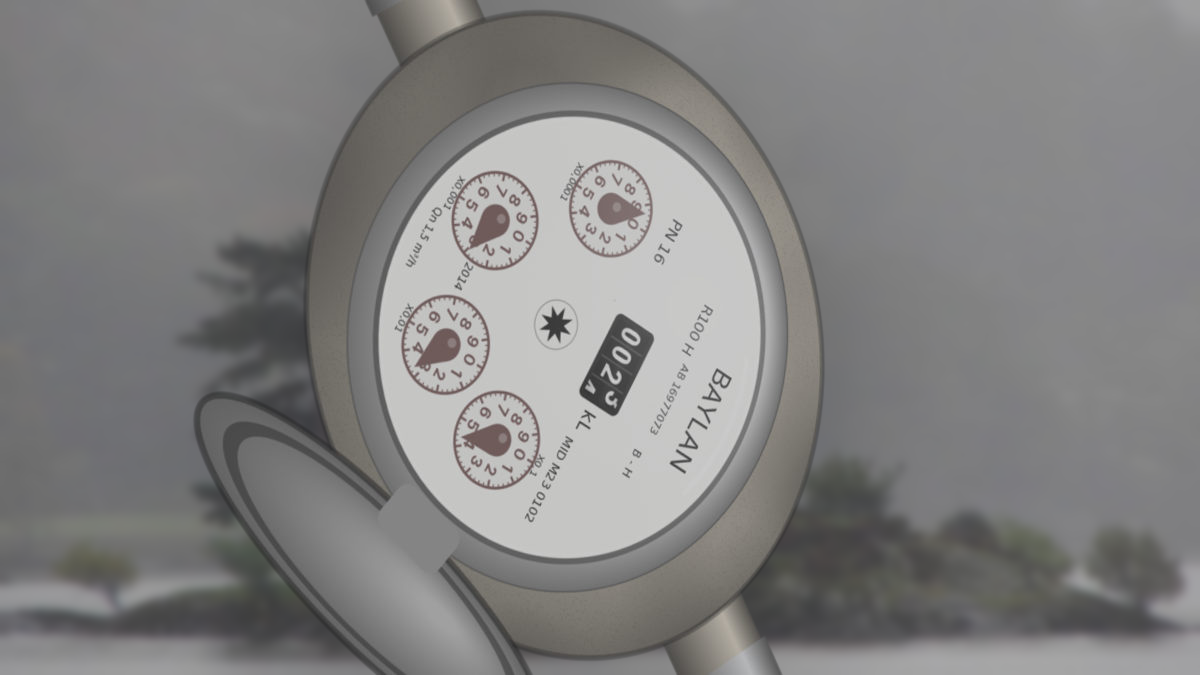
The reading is 23.4329 kL
